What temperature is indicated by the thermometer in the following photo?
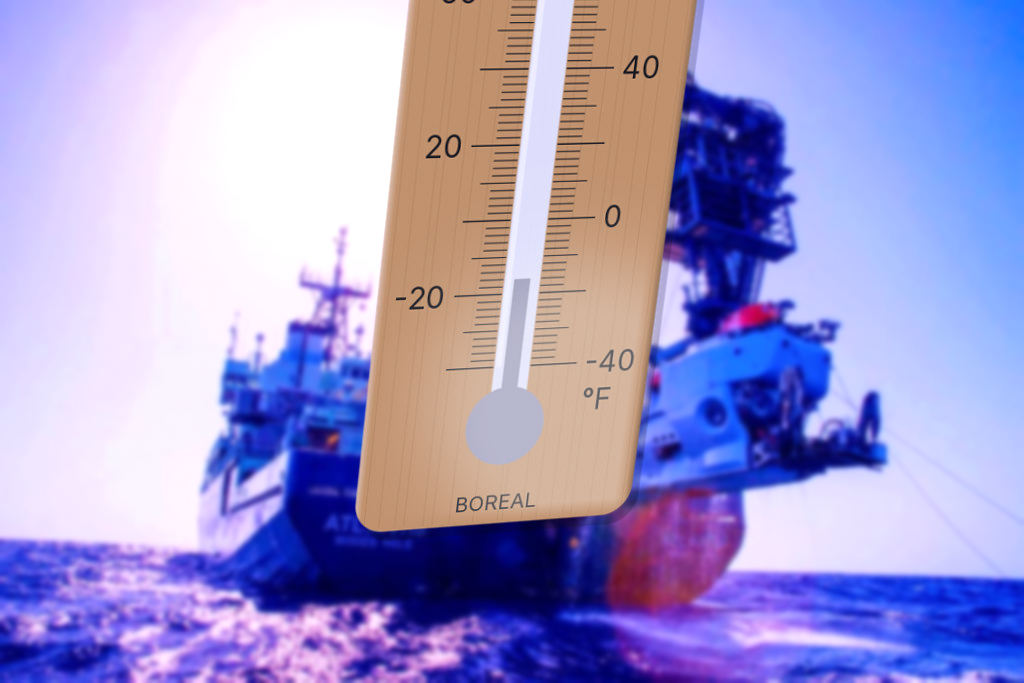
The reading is -16 °F
